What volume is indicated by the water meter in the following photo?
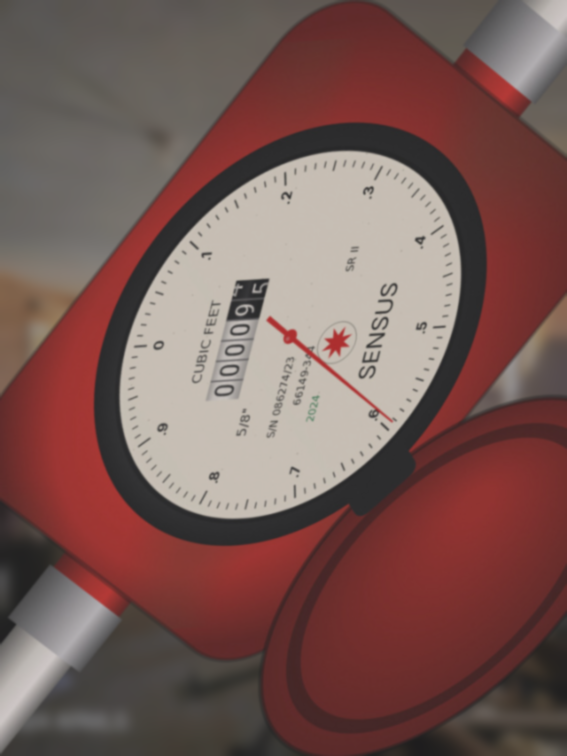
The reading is 94.59 ft³
